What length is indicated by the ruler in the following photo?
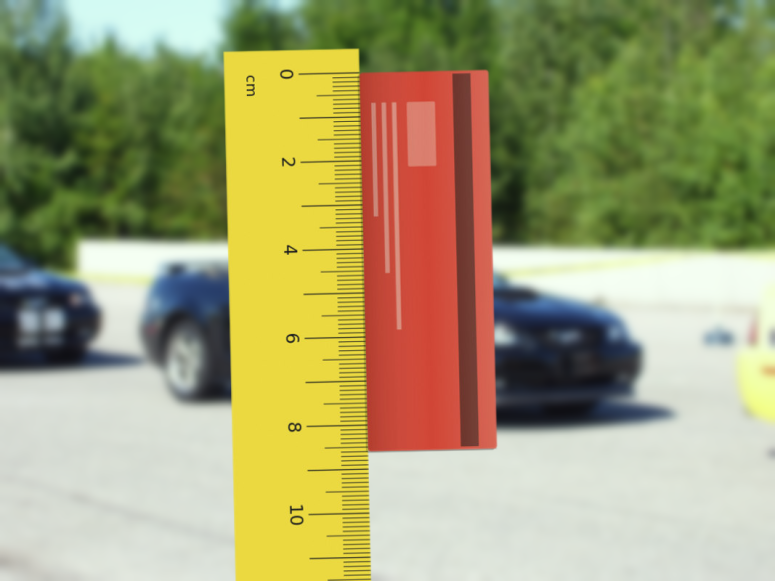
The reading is 8.6 cm
